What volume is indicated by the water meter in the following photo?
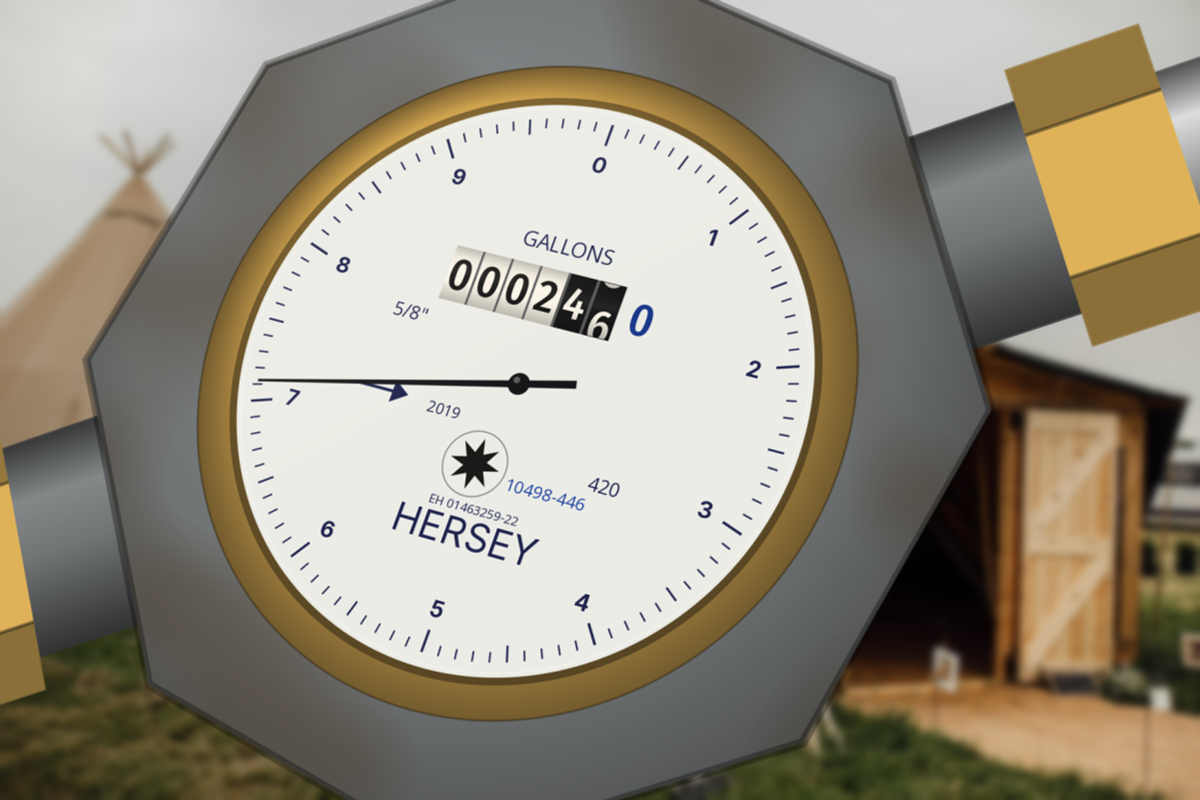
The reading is 2457.1 gal
